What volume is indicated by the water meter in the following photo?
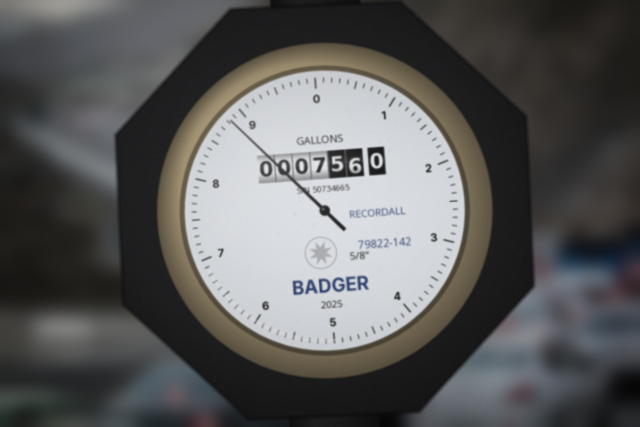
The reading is 7558.8 gal
